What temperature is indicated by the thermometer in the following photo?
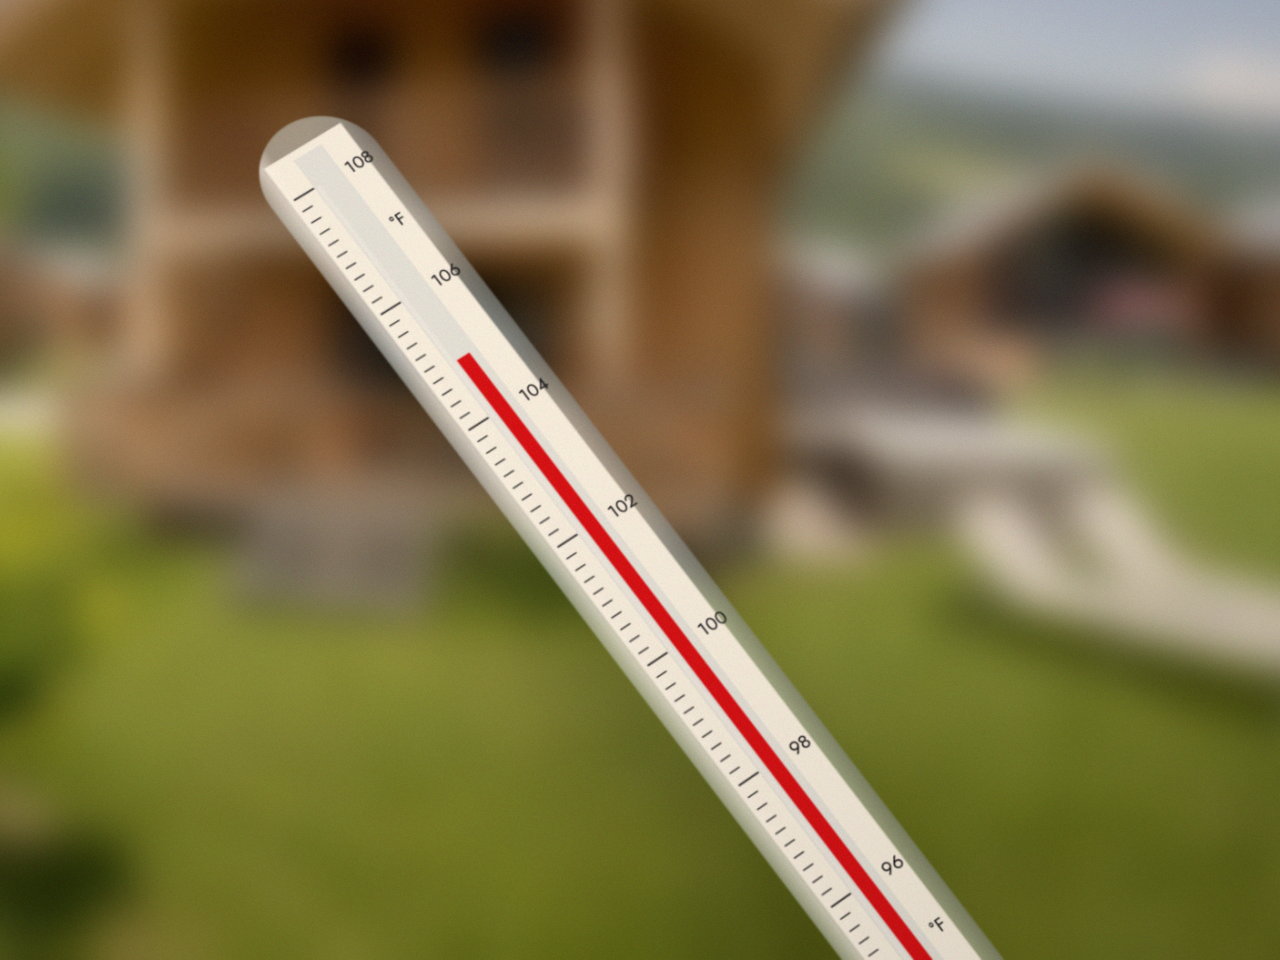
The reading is 104.9 °F
